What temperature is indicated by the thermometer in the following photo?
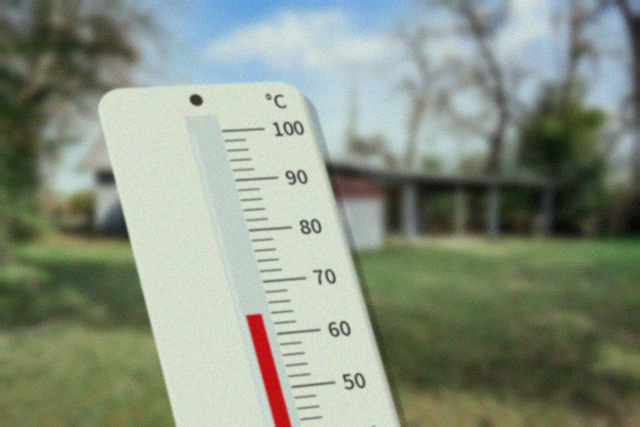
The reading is 64 °C
